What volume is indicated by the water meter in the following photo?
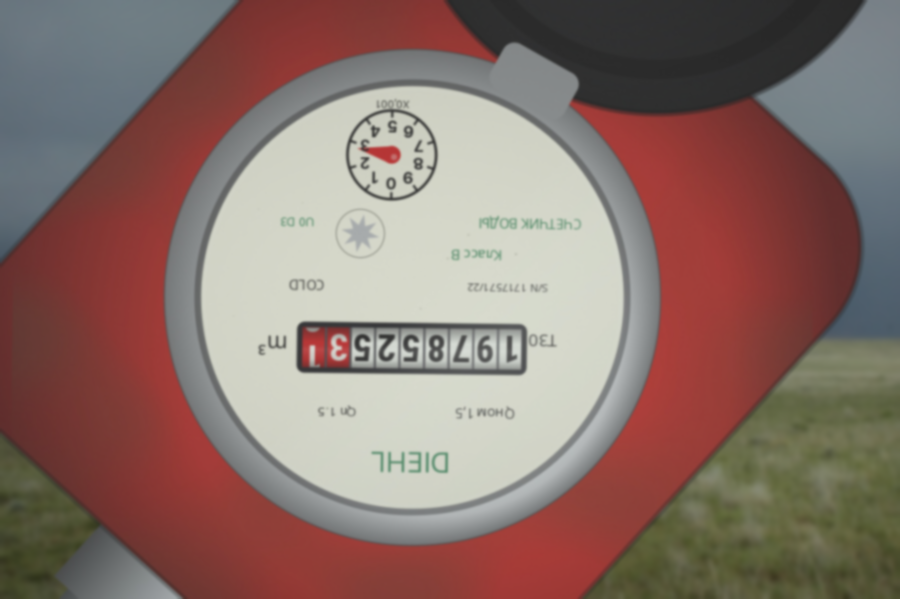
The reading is 1978525.312 m³
